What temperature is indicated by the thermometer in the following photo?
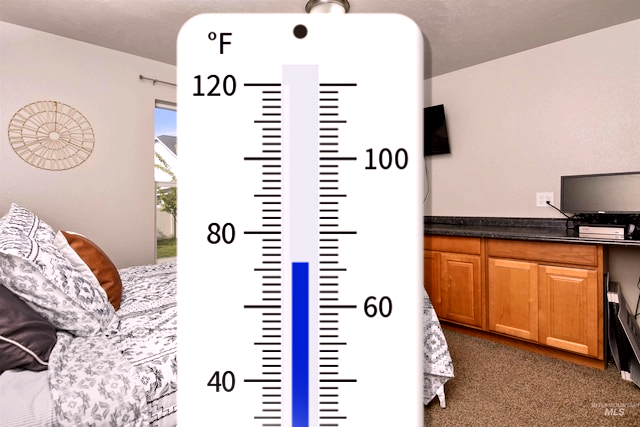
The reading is 72 °F
